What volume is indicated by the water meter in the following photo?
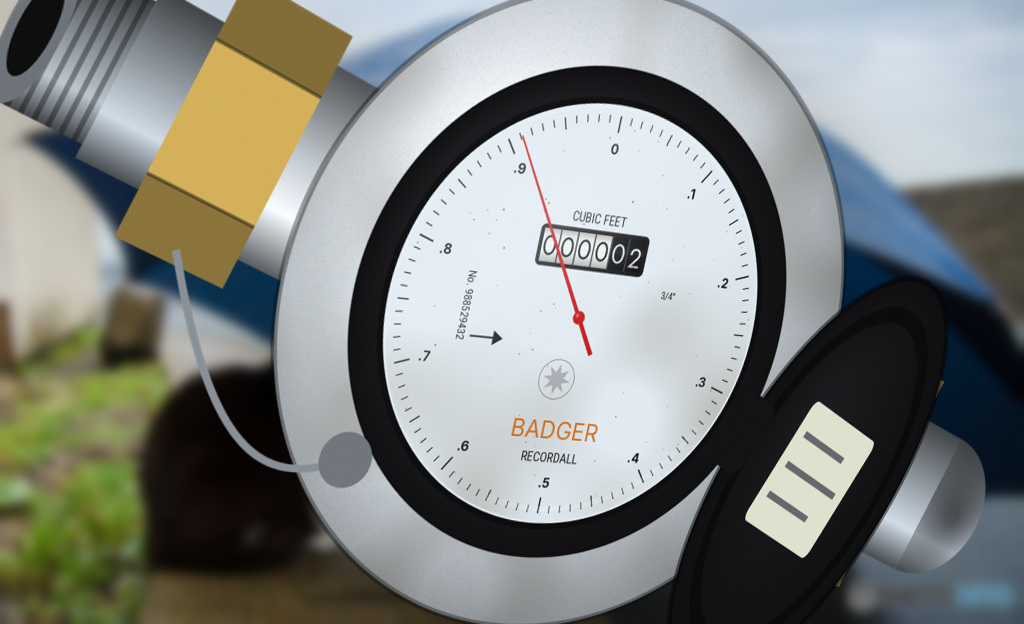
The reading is 1.91 ft³
